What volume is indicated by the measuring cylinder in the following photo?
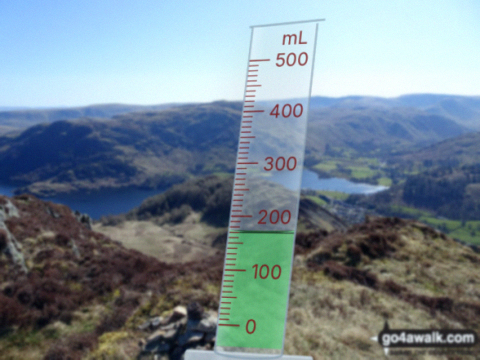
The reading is 170 mL
